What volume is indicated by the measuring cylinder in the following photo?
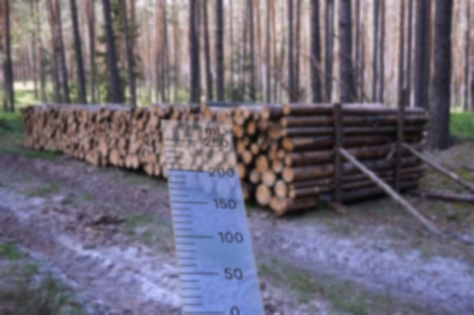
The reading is 200 mL
